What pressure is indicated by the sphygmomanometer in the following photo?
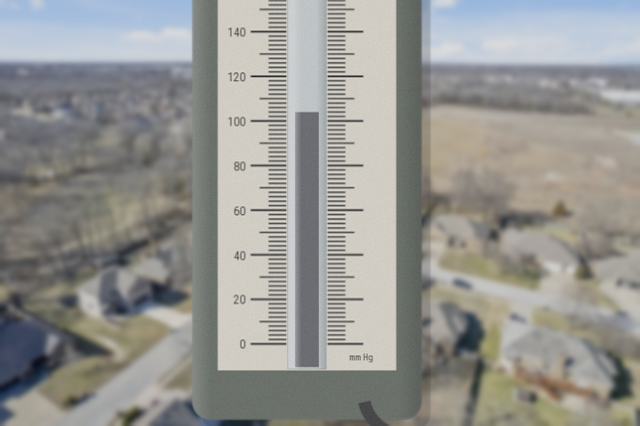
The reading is 104 mmHg
